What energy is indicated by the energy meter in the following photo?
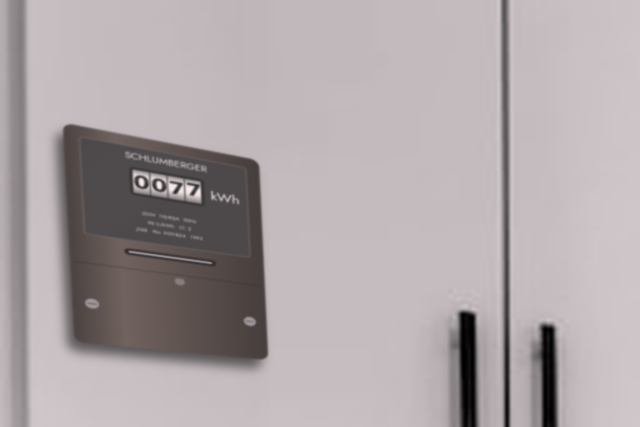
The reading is 77 kWh
